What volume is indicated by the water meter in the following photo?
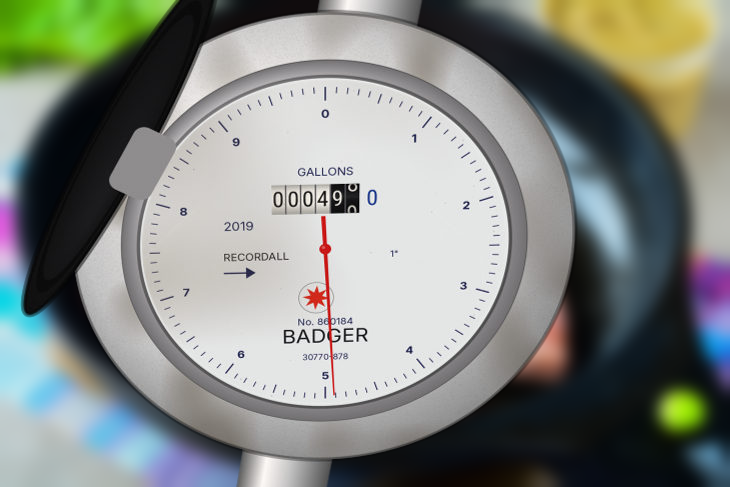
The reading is 4984.9 gal
